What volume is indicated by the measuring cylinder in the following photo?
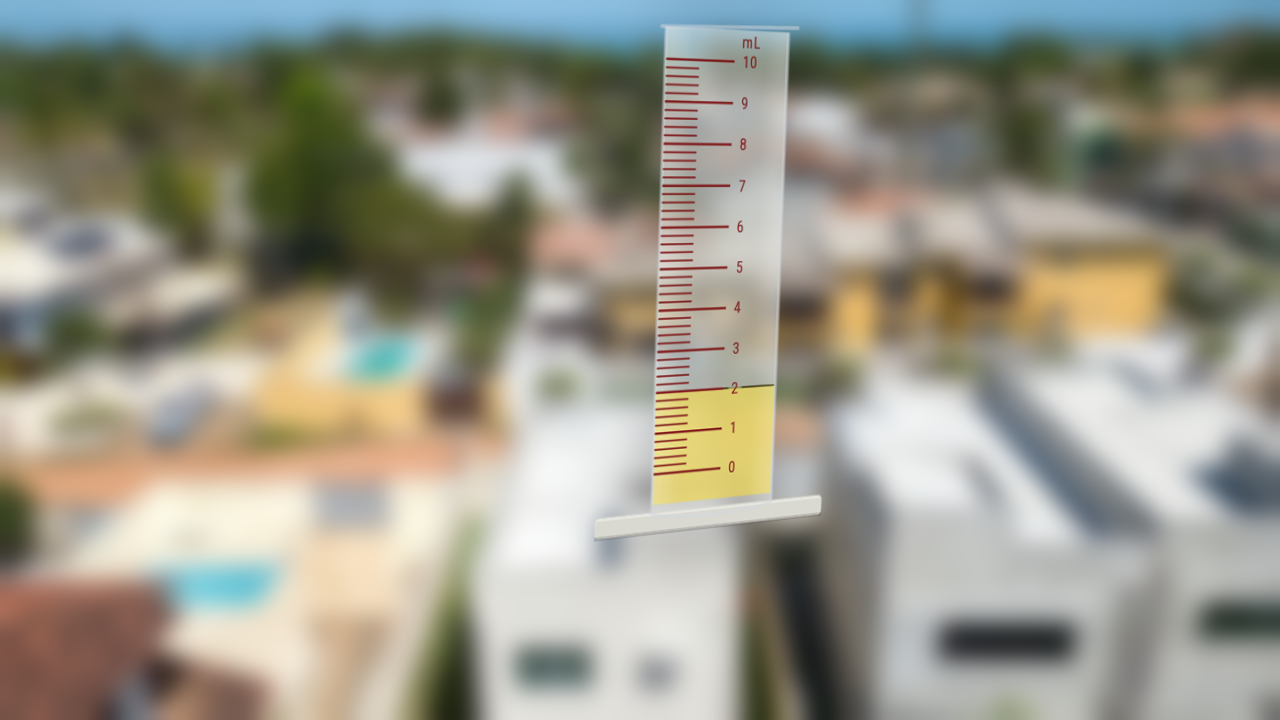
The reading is 2 mL
